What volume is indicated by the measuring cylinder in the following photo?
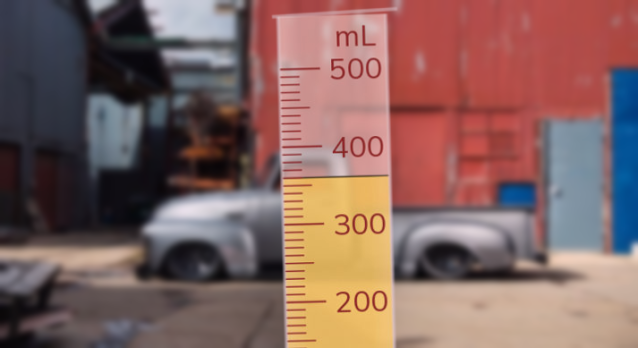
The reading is 360 mL
